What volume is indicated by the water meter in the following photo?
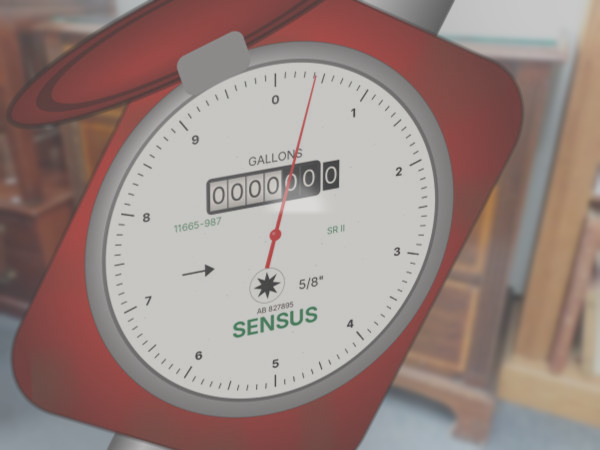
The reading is 0.4 gal
